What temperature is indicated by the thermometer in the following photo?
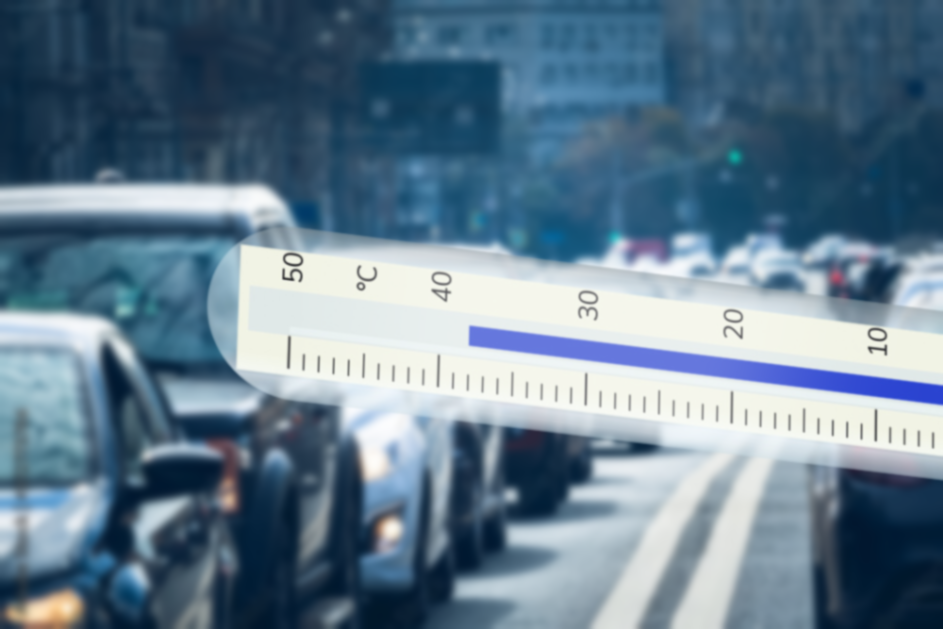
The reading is 38 °C
